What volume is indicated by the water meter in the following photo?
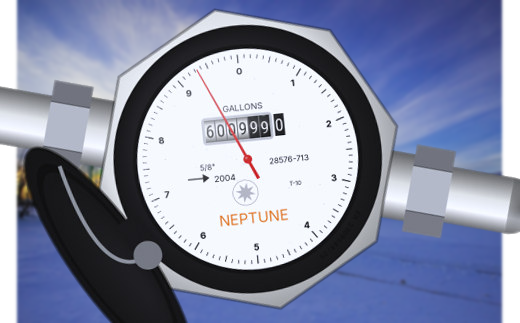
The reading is 6009989.3 gal
